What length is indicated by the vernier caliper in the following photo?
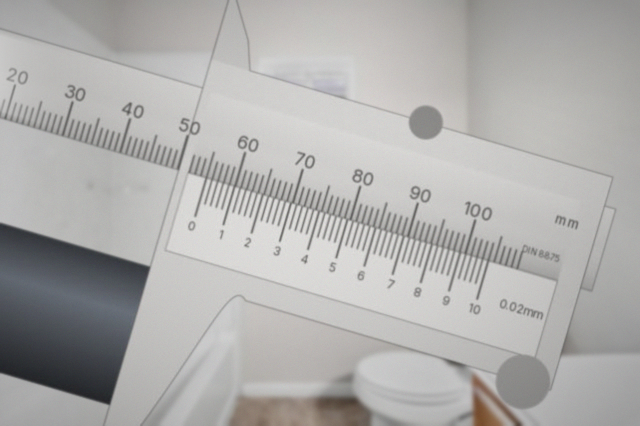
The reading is 55.0 mm
